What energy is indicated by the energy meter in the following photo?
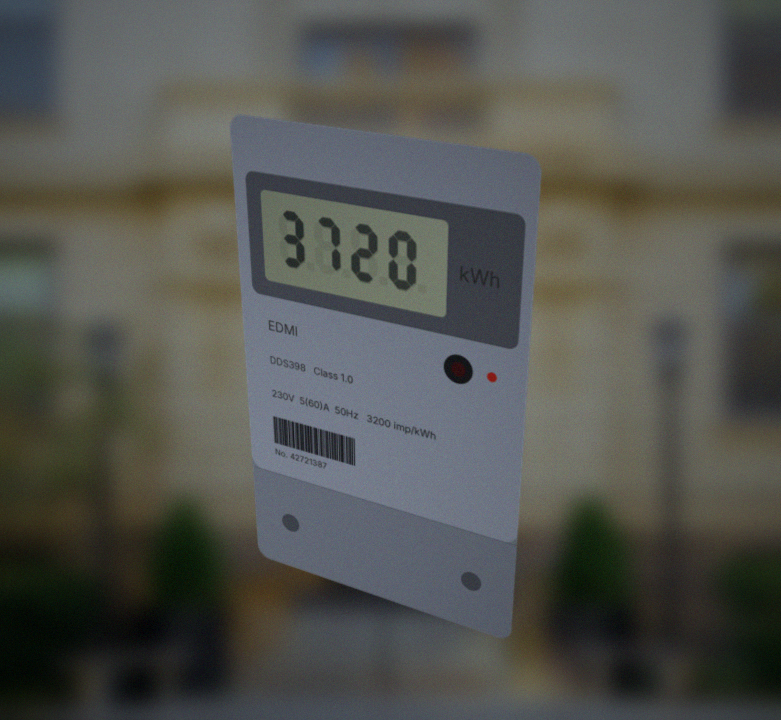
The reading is 3720 kWh
